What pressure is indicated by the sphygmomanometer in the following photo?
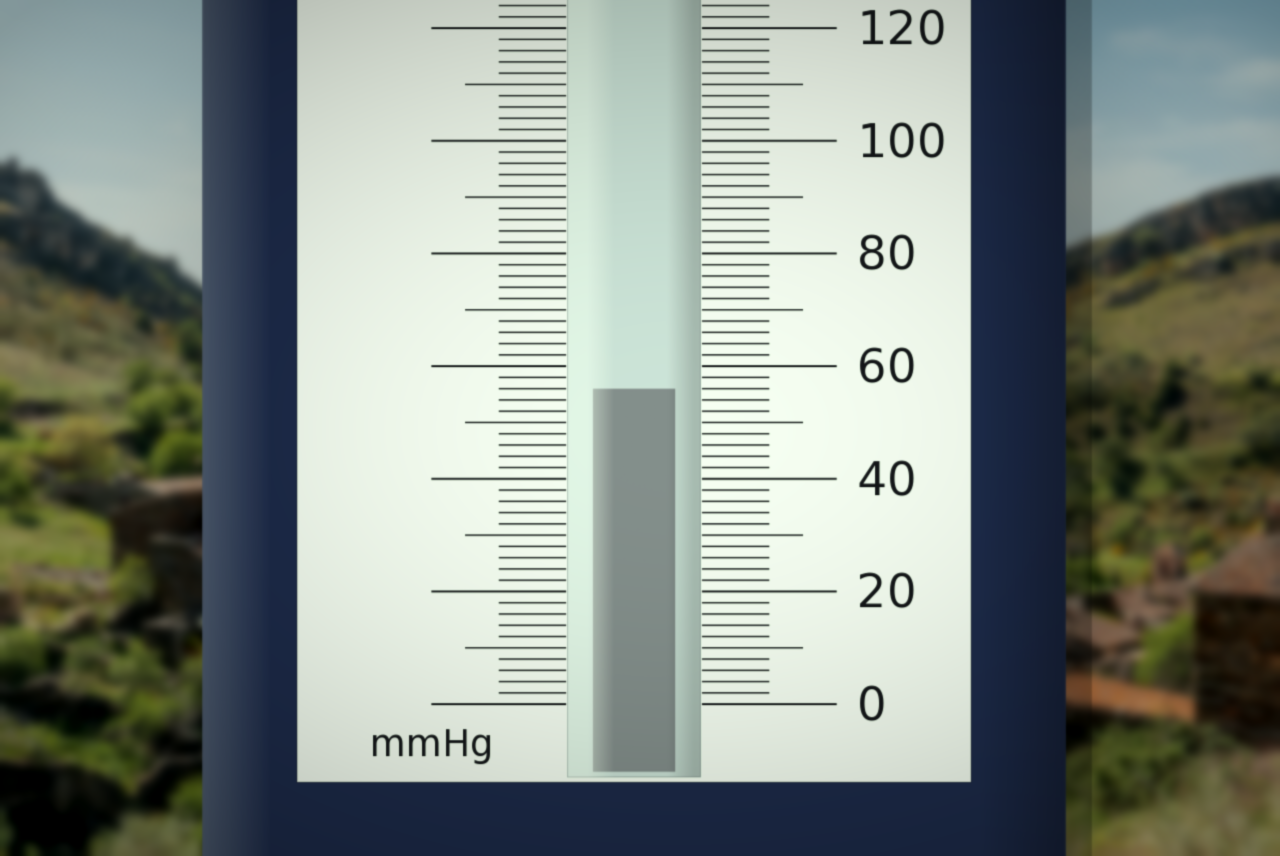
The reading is 56 mmHg
